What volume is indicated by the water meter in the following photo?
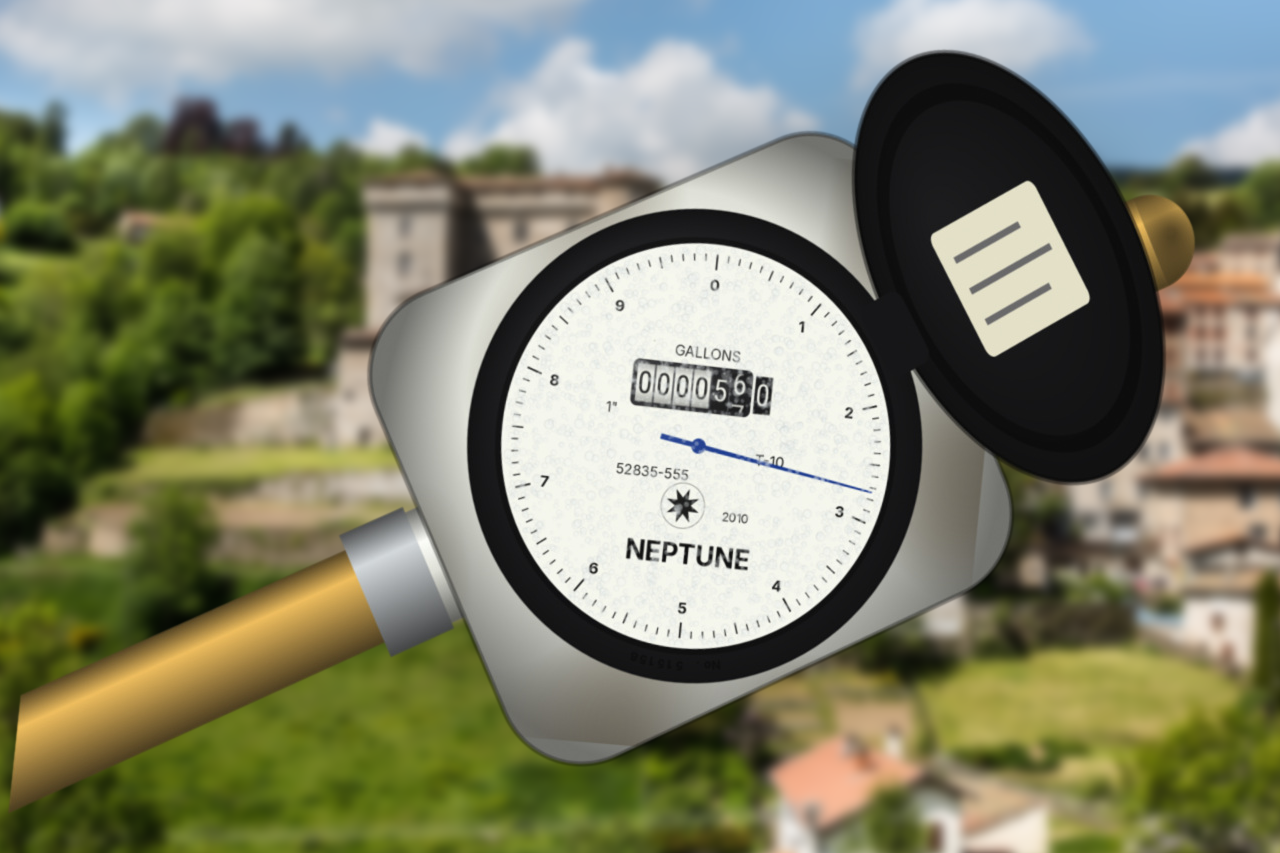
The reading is 562.7 gal
